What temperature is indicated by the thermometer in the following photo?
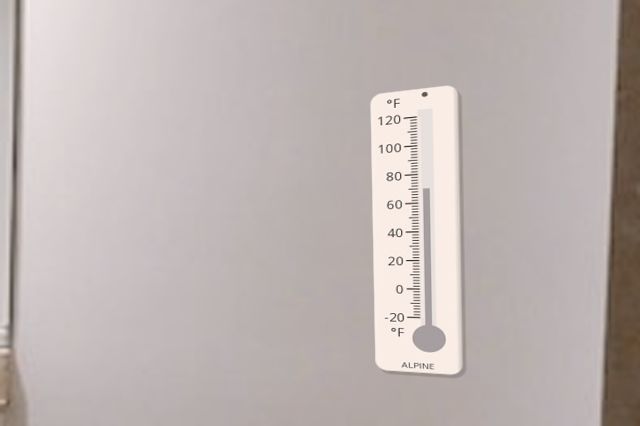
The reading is 70 °F
